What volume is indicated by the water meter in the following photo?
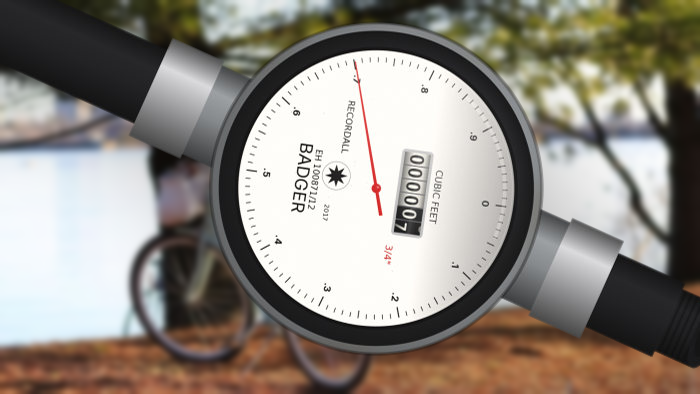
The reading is 6.70 ft³
